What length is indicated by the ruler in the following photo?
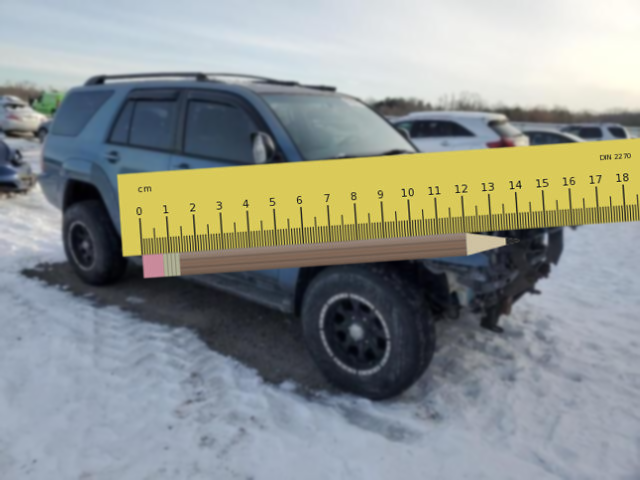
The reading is 14 cm
